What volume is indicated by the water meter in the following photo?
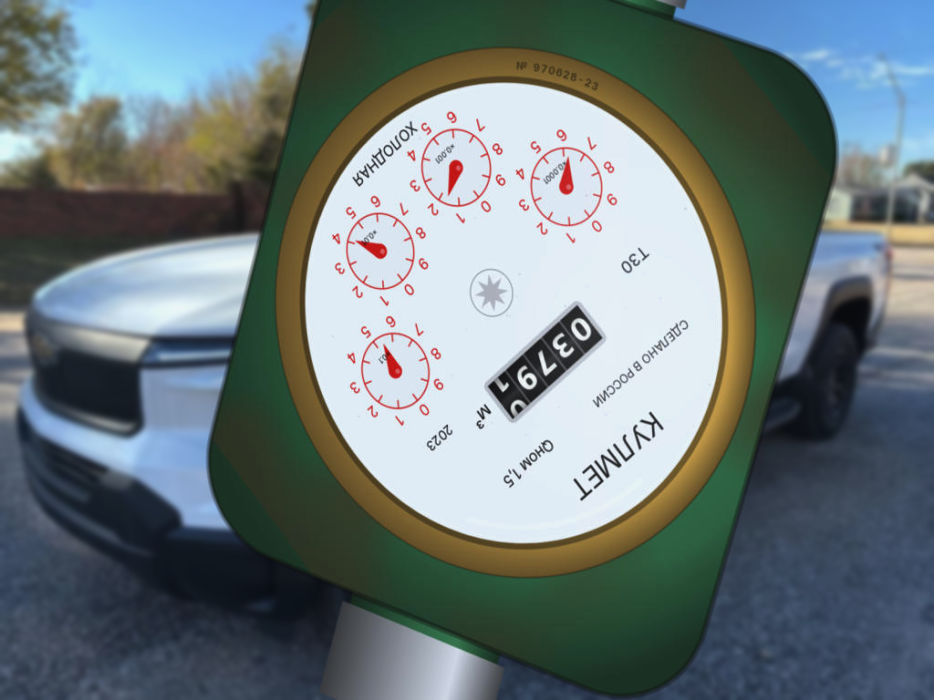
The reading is 3790.5416 m³
